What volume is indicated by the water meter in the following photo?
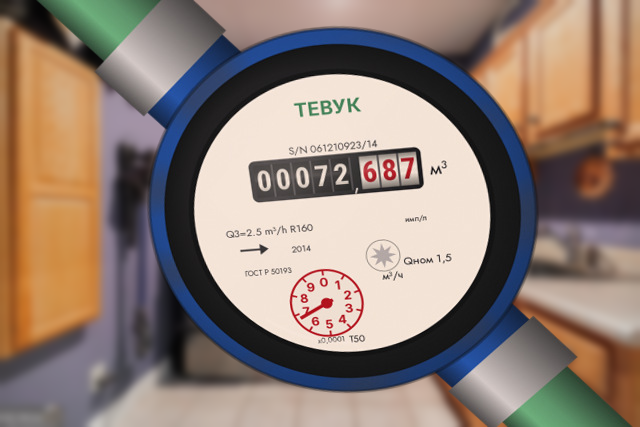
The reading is 72.6876 m³
